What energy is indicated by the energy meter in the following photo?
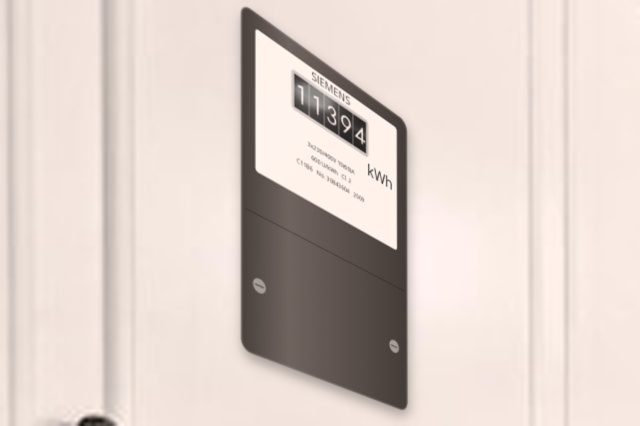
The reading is 11394 kWh
